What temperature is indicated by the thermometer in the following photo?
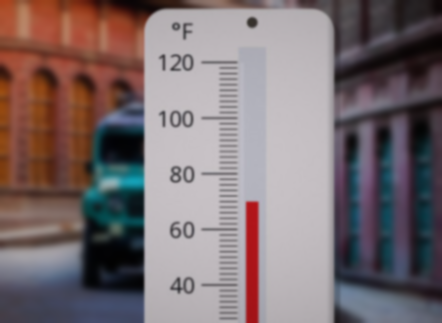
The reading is 70 °F
